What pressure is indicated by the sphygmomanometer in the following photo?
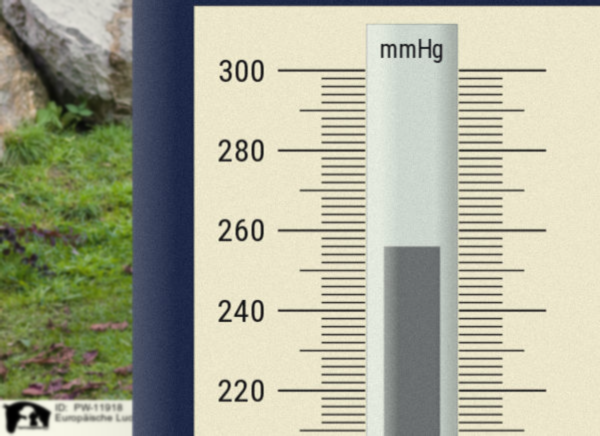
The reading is 256 mmHg
